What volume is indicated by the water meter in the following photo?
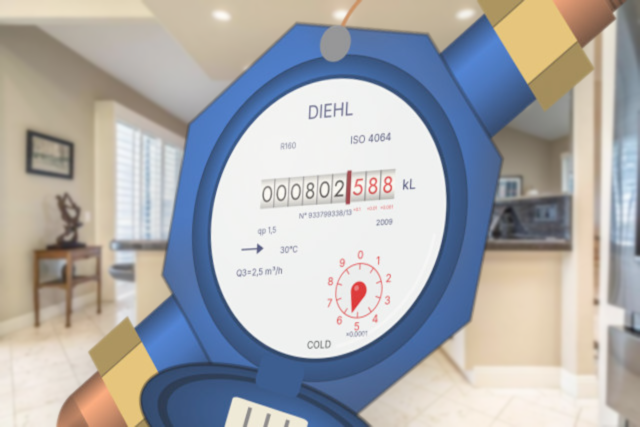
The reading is 802.5885 kL
